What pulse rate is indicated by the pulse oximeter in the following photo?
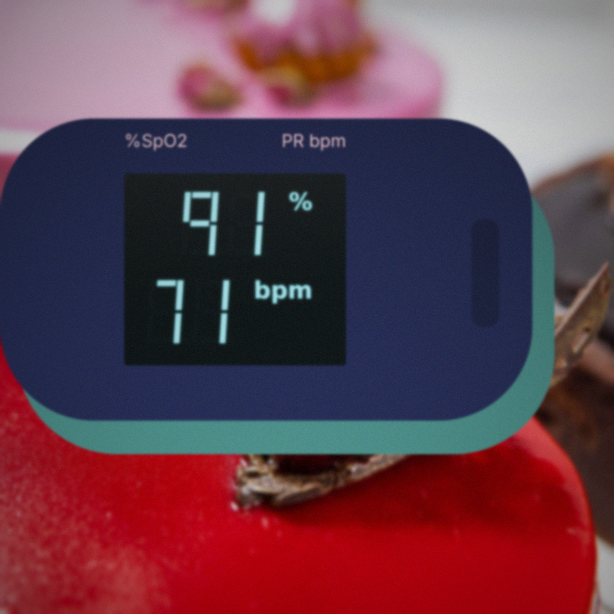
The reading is 71 bpm
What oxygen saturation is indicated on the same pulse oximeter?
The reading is 91 %
